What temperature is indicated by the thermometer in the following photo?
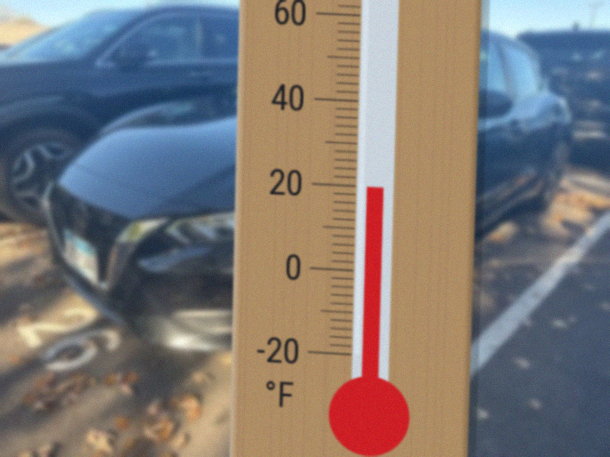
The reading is 20 °F
